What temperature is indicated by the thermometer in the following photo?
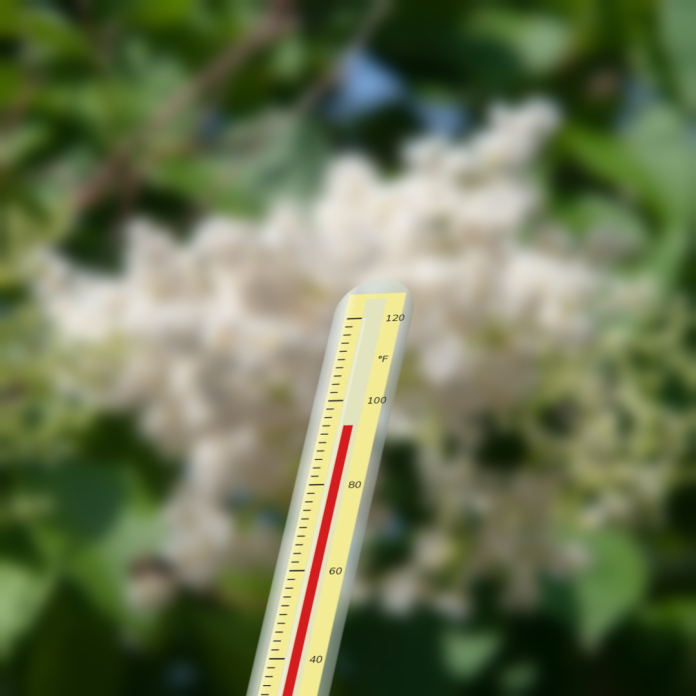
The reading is 94 °F
